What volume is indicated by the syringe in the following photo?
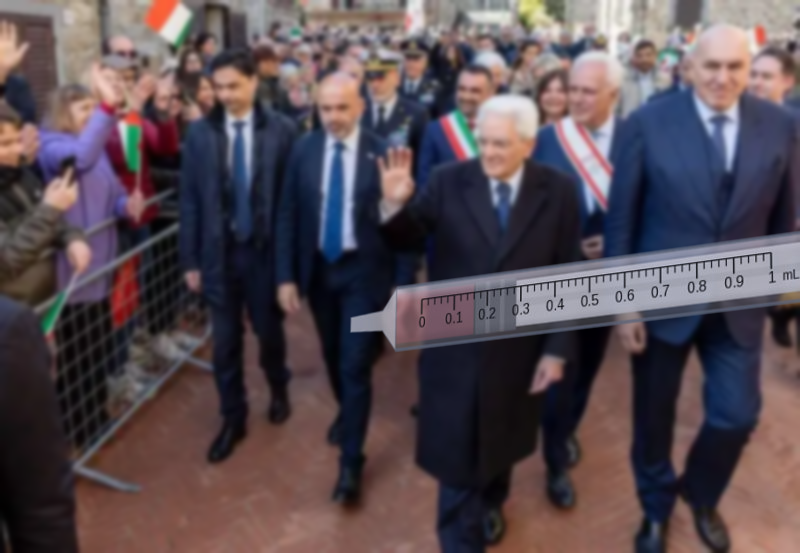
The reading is 0.16 mL
